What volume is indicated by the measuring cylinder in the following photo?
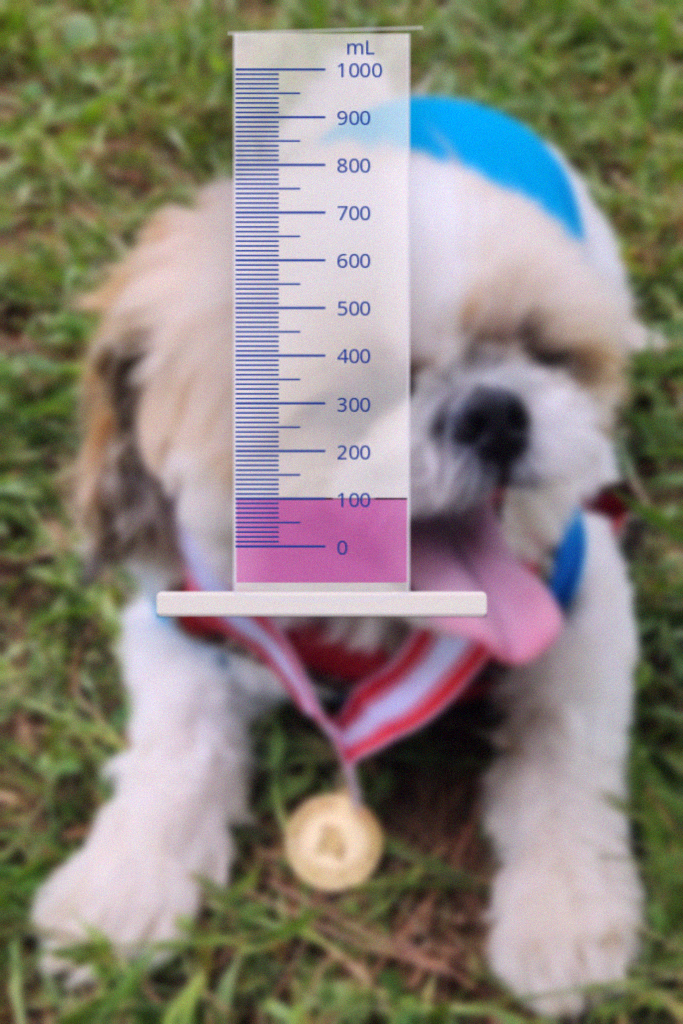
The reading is 100 mL
